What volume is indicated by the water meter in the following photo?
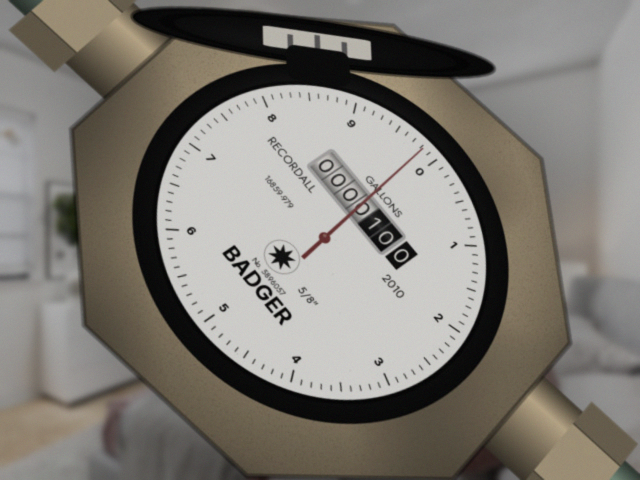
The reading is 99.8 gal
